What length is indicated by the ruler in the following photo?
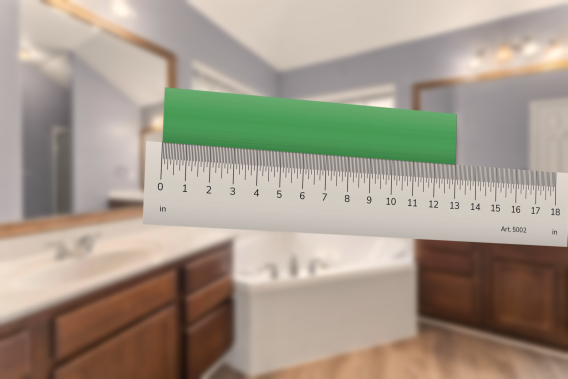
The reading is 13 in
